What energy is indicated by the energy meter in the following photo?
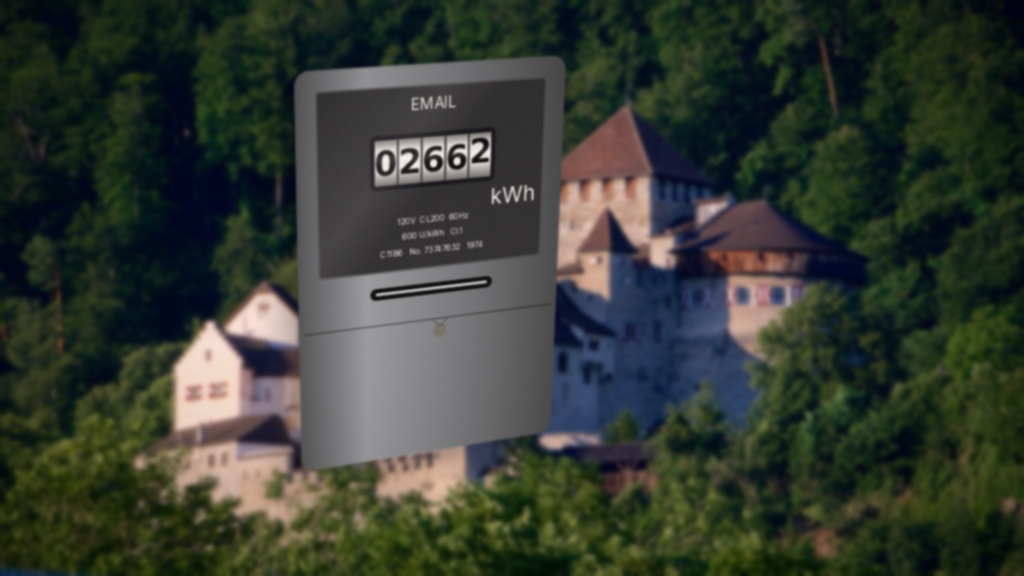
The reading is 2662 kWh
